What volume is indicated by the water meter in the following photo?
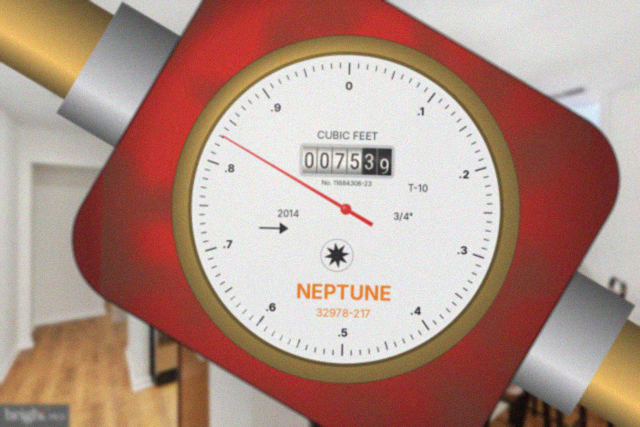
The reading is 7538.83 ft³
